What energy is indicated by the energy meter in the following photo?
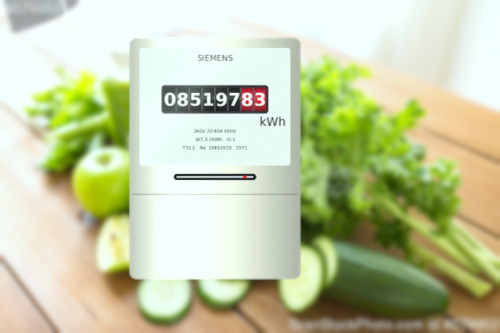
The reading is 85197.83 kWh
